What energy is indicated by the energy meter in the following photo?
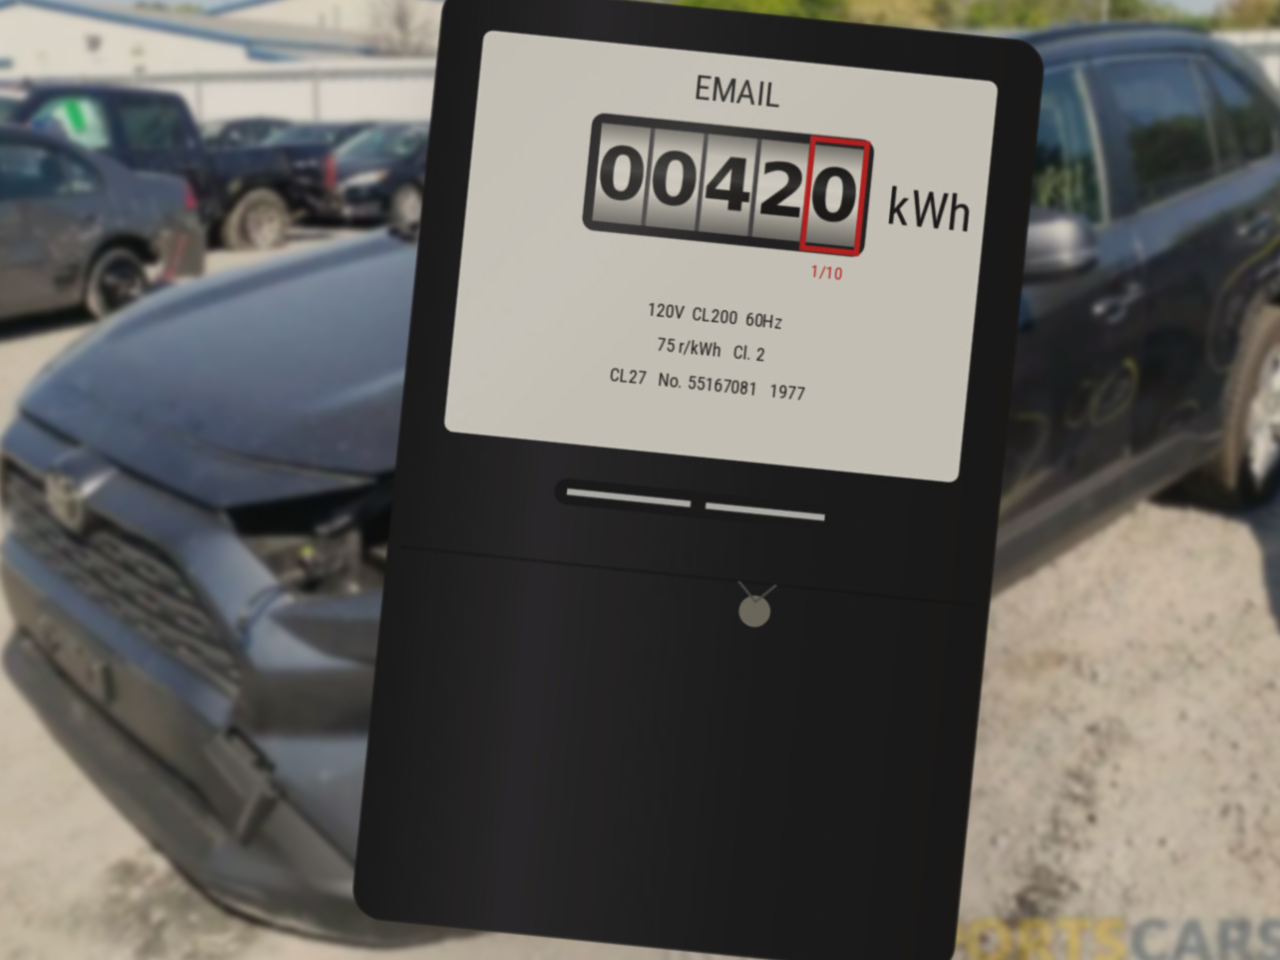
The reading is 42.0 kWh
